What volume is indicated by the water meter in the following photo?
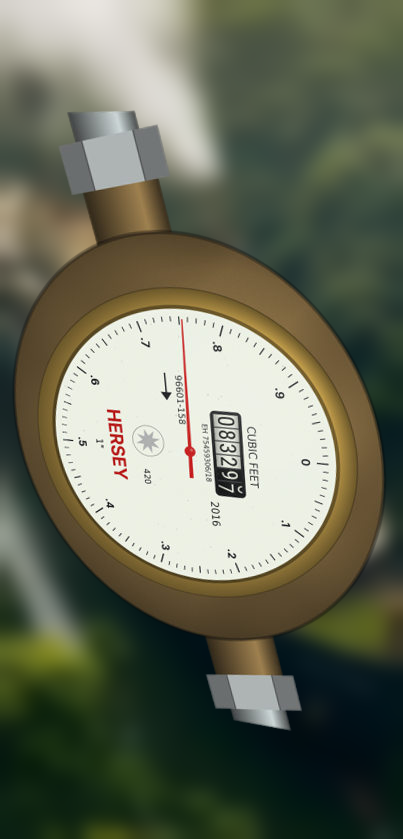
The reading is 83296.75 ft³
